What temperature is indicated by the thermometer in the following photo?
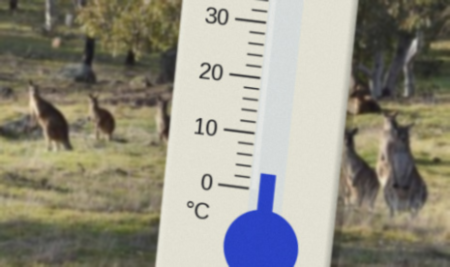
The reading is 3 °C
